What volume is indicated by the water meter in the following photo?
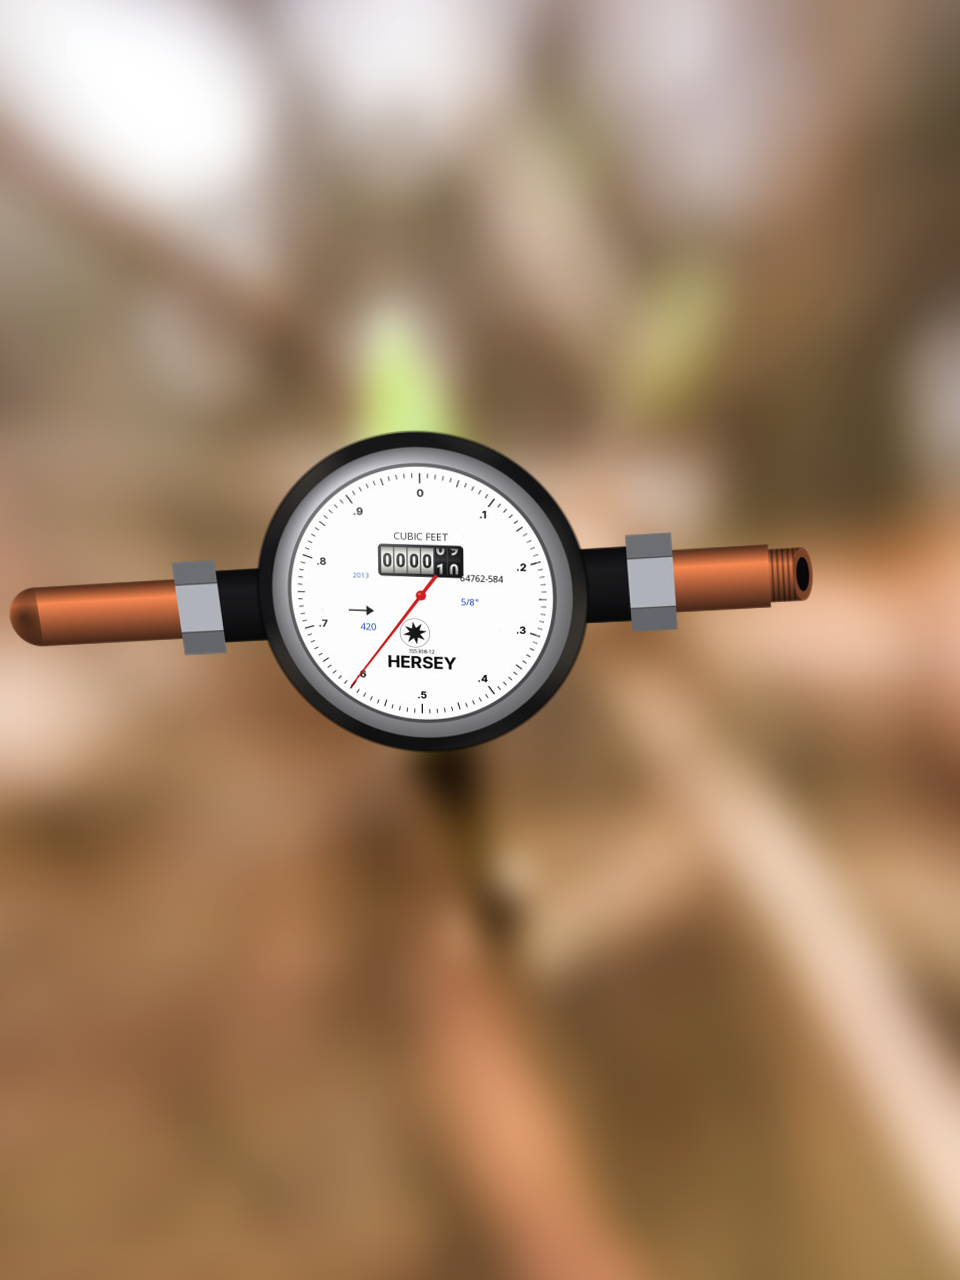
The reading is 9.60 ft³
